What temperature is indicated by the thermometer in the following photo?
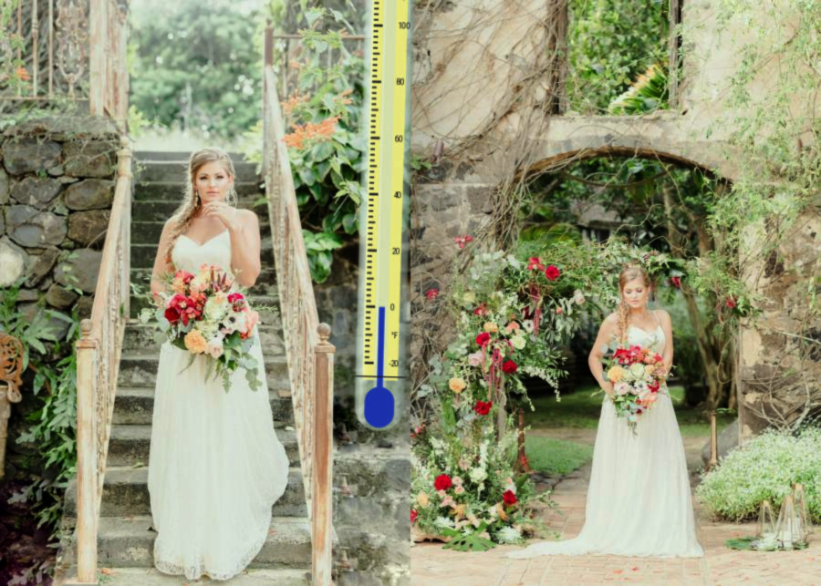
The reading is 0 °F
